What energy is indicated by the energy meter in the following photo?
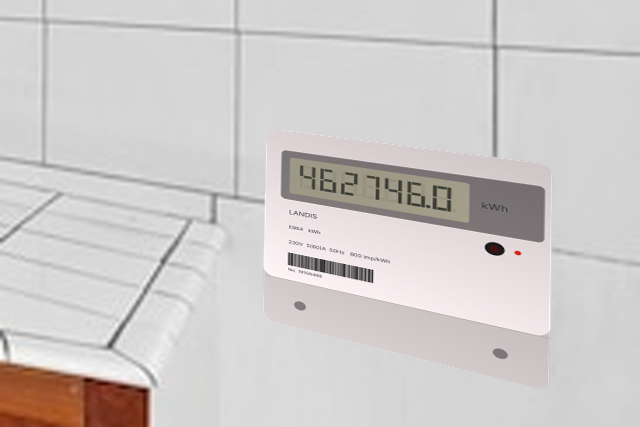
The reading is 462746.0 kWh
